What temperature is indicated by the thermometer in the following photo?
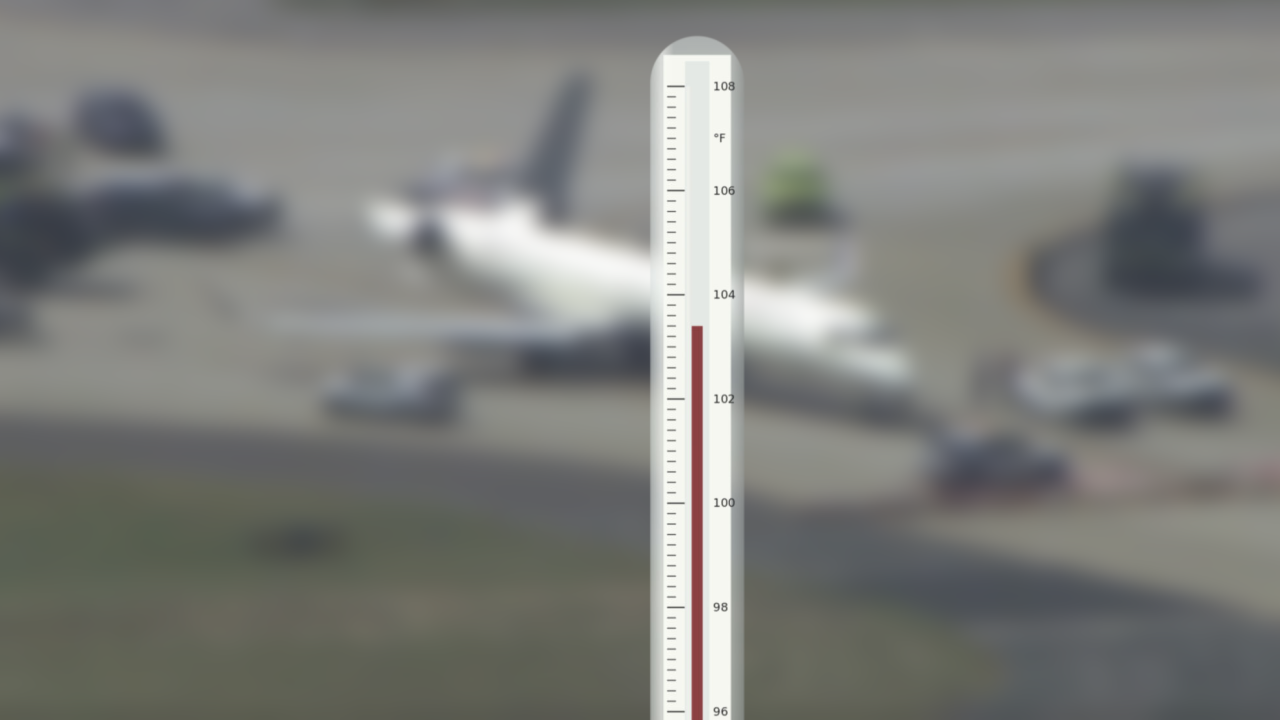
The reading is 103.4 °F
